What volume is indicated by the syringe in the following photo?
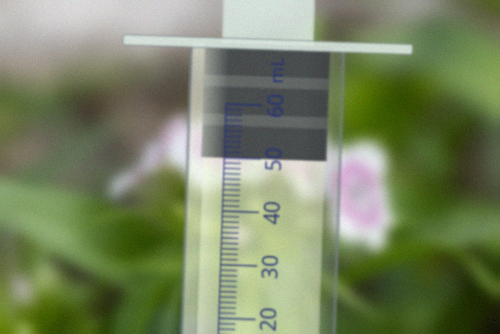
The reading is 50 mL
